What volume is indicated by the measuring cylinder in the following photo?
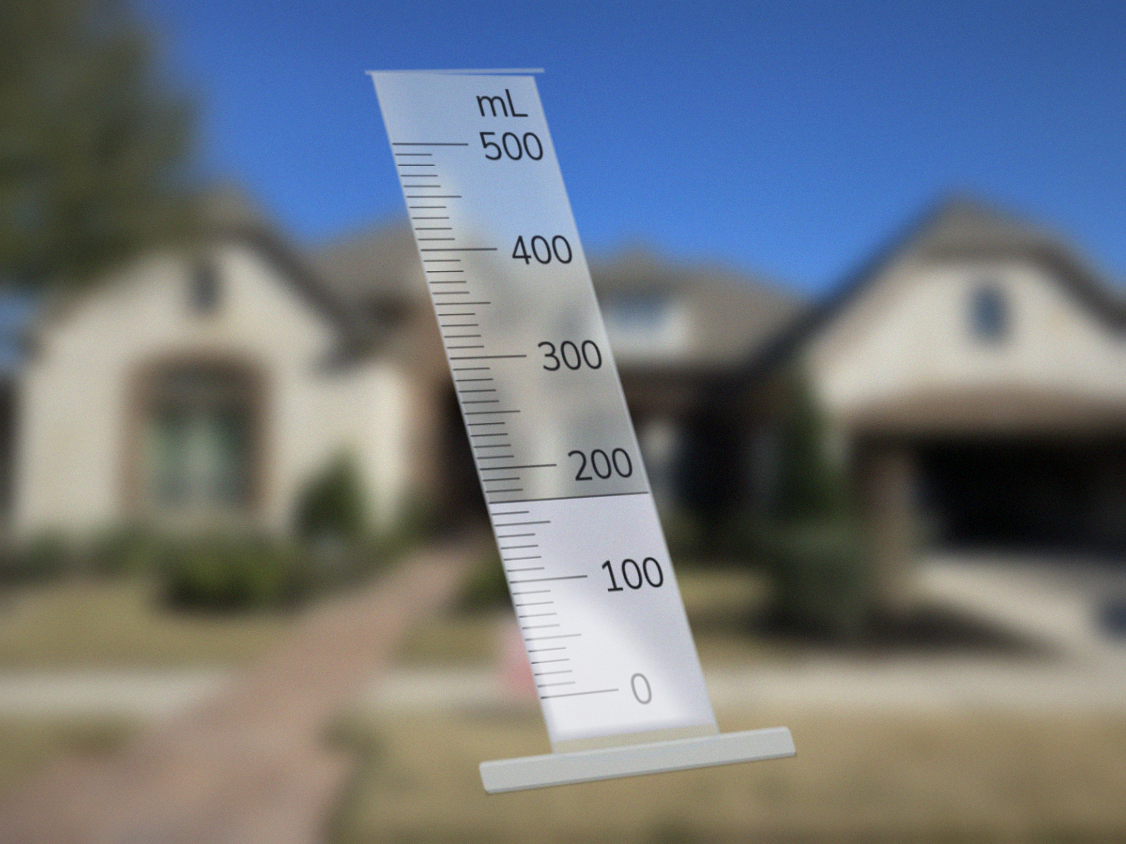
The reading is 170 mL
